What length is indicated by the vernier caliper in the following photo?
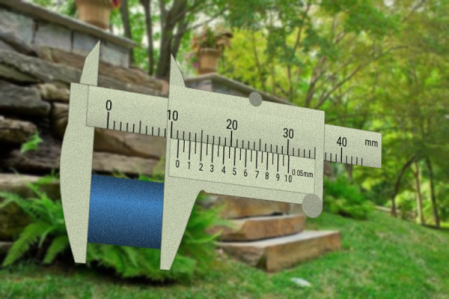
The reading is 11.2 mm
